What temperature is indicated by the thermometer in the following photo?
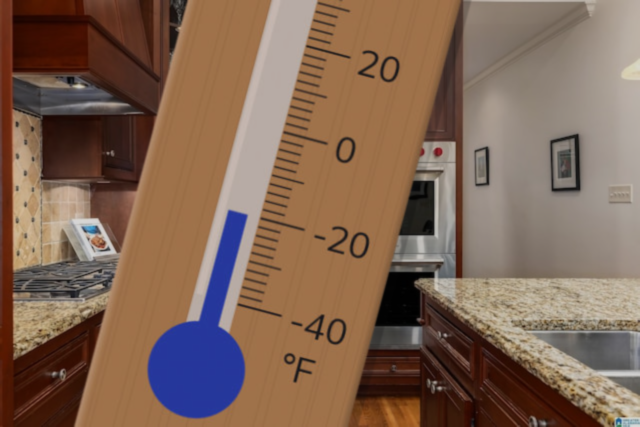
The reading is -20 °F
